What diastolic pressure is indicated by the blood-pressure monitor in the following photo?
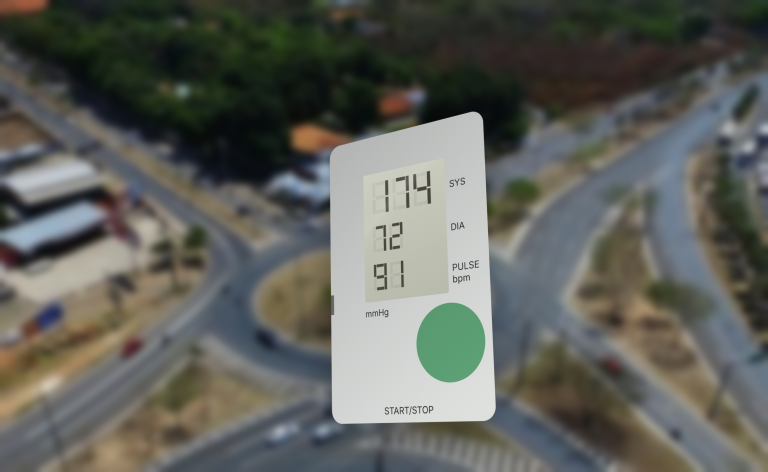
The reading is 72 mmHg
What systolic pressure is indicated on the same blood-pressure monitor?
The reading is 174 mmHg
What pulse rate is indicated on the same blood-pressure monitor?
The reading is 91 bpm
